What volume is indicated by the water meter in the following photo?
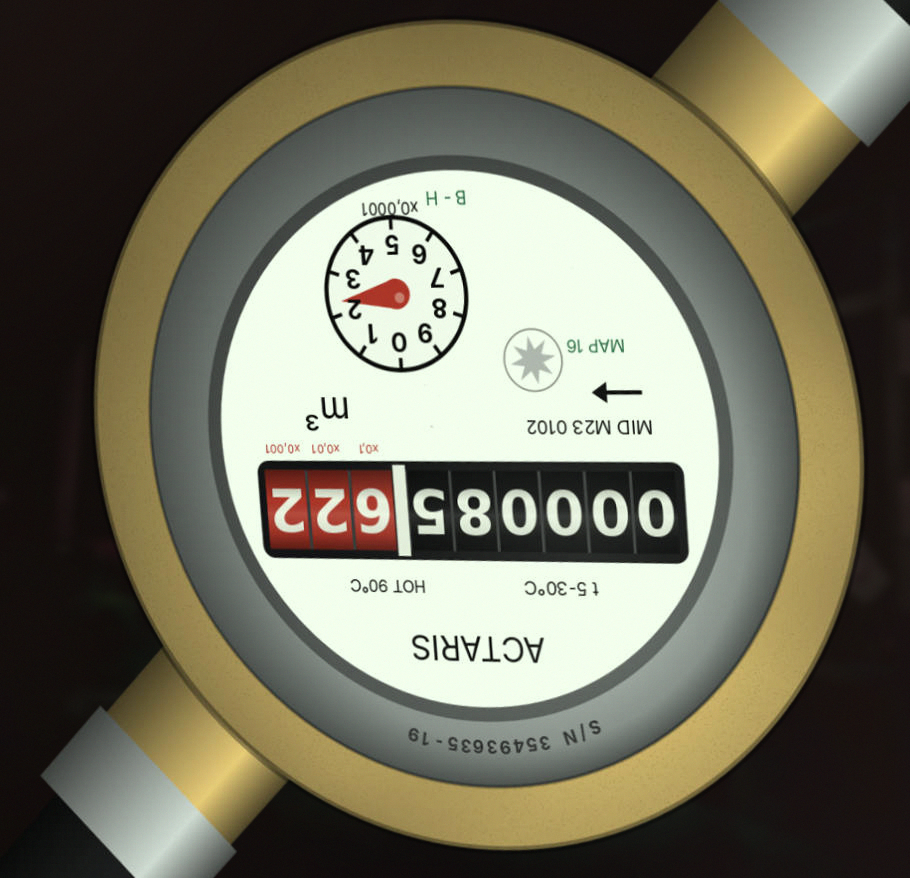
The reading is 85.6222 m³
